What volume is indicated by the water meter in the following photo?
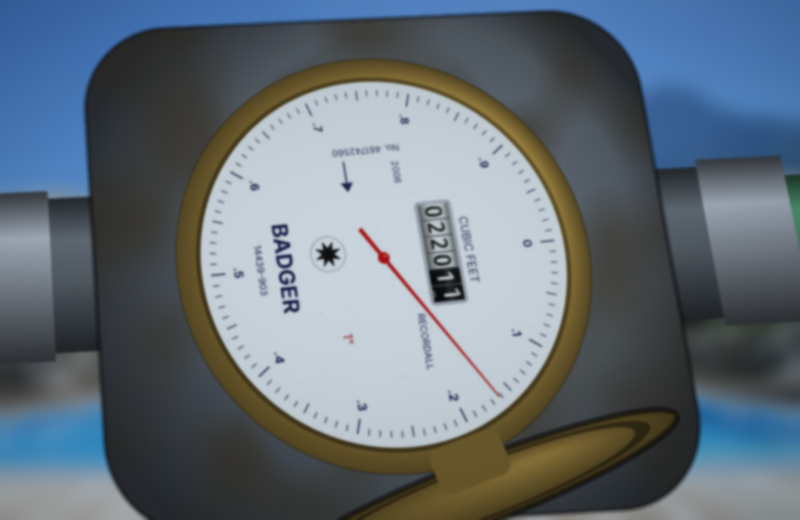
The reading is 22011.16 ft³
